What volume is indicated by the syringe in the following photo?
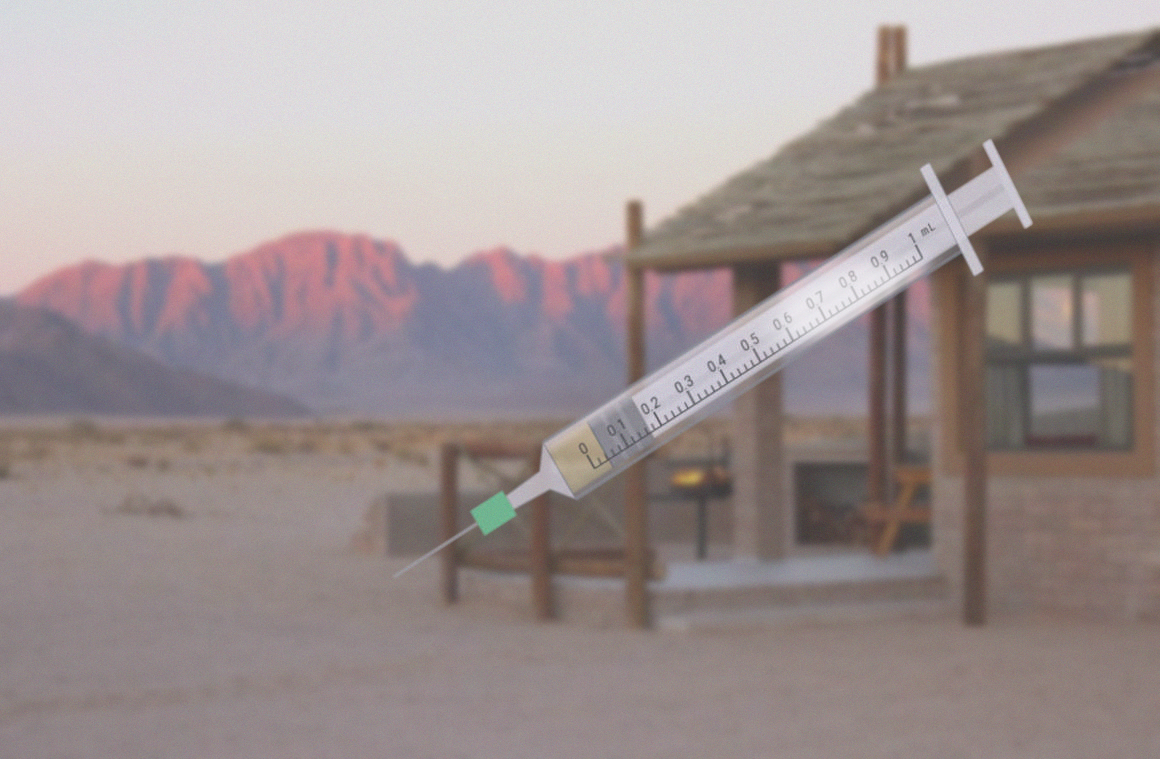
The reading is 0.04 mL
